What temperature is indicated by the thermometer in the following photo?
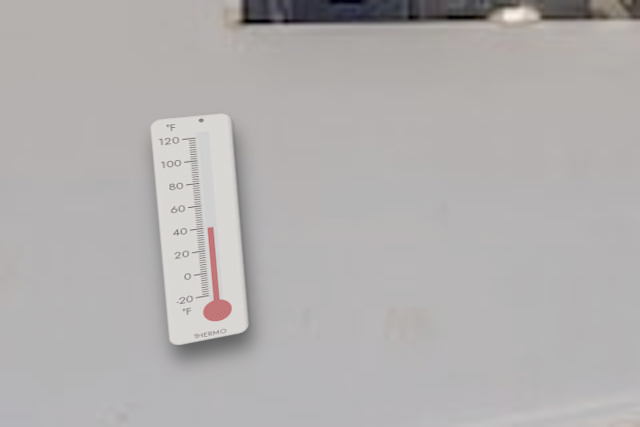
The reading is 40 °F
